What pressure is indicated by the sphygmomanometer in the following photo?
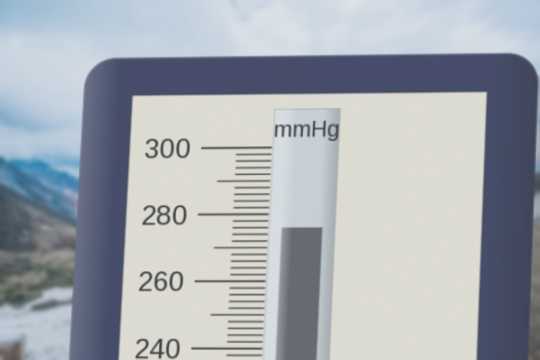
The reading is 276 mmHg
